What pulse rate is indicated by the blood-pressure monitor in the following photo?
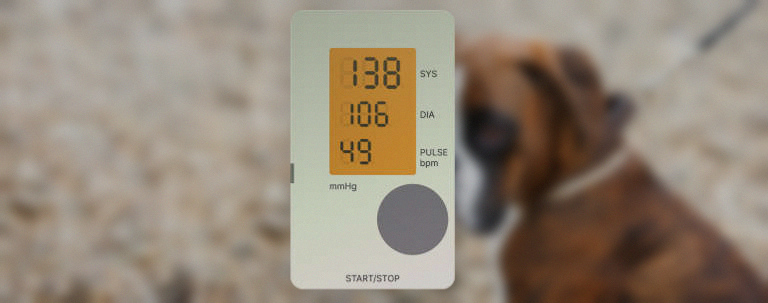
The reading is 49 bpm
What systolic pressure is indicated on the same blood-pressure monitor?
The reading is 138 mmHg
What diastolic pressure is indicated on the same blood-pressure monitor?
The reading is 106 mmHg
